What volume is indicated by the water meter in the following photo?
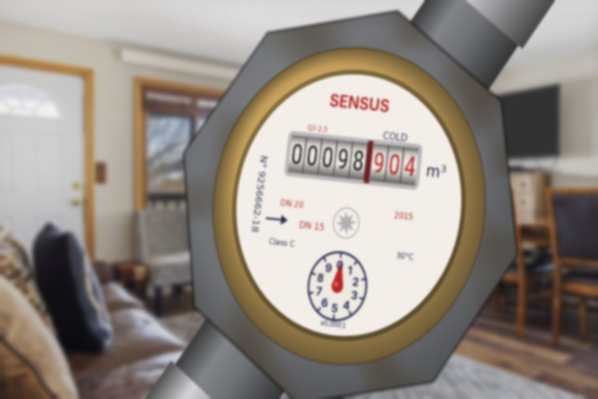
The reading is 98.9040 m³
